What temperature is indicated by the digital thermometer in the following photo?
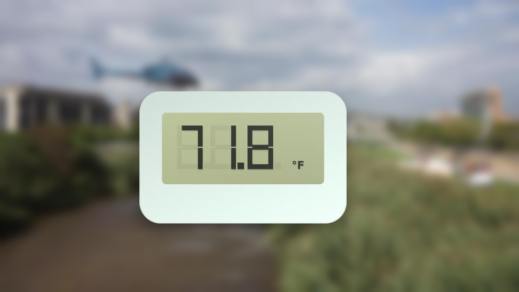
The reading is 71.8 °F
